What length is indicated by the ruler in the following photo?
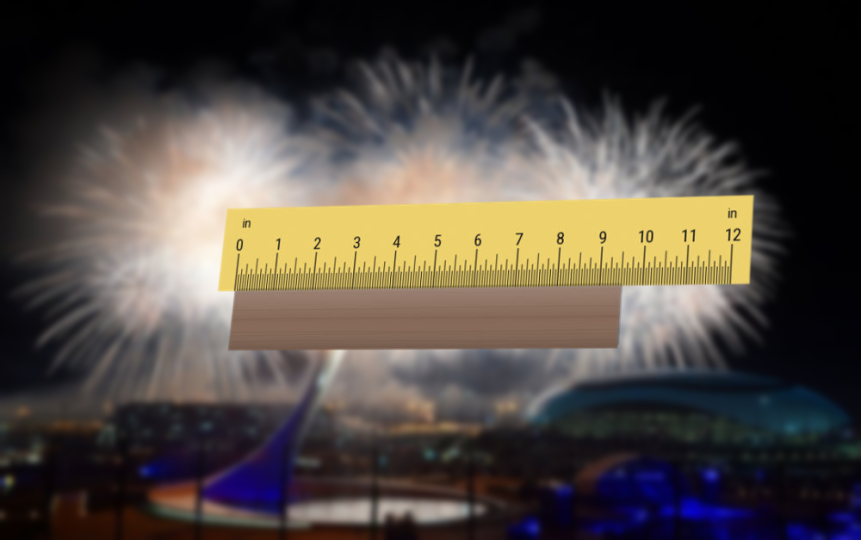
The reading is 9.5 in
